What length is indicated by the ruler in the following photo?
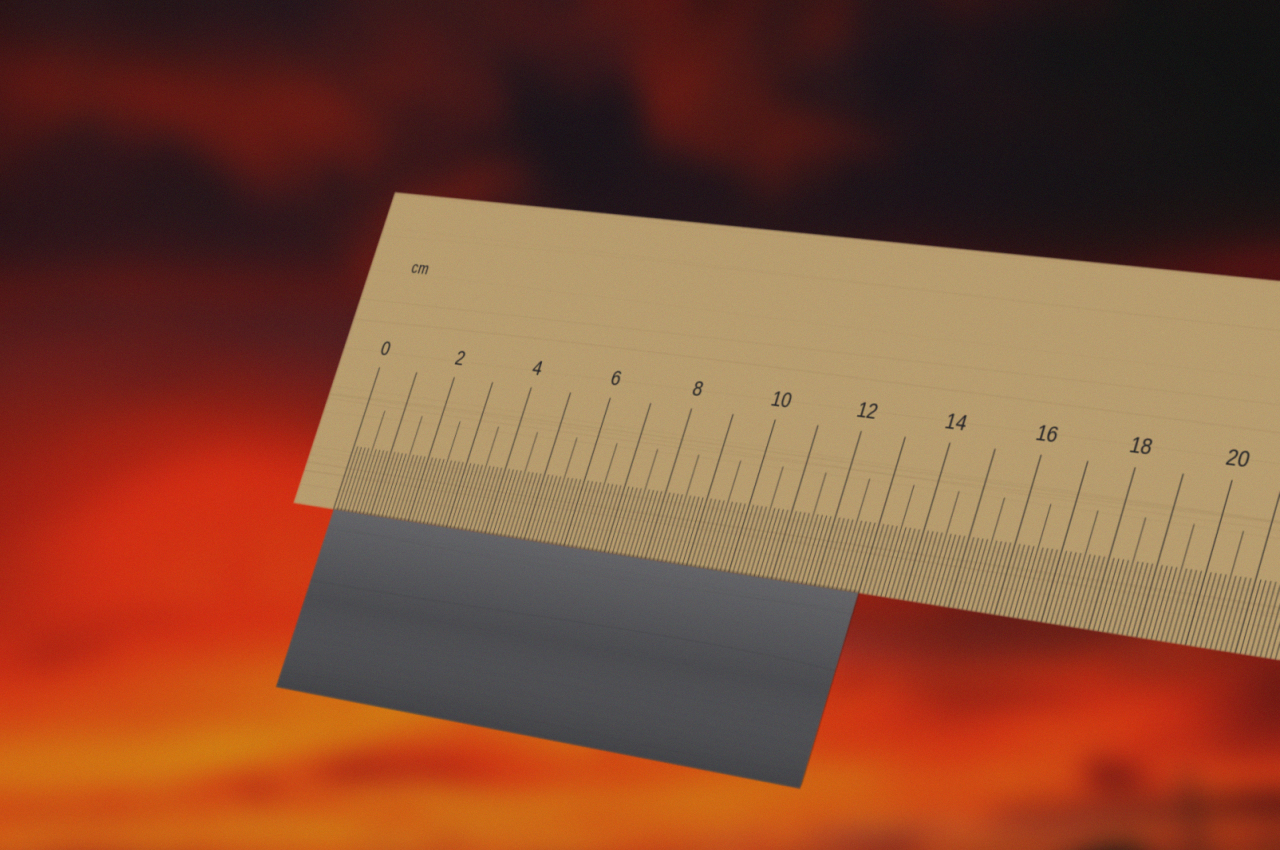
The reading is 13 cm
